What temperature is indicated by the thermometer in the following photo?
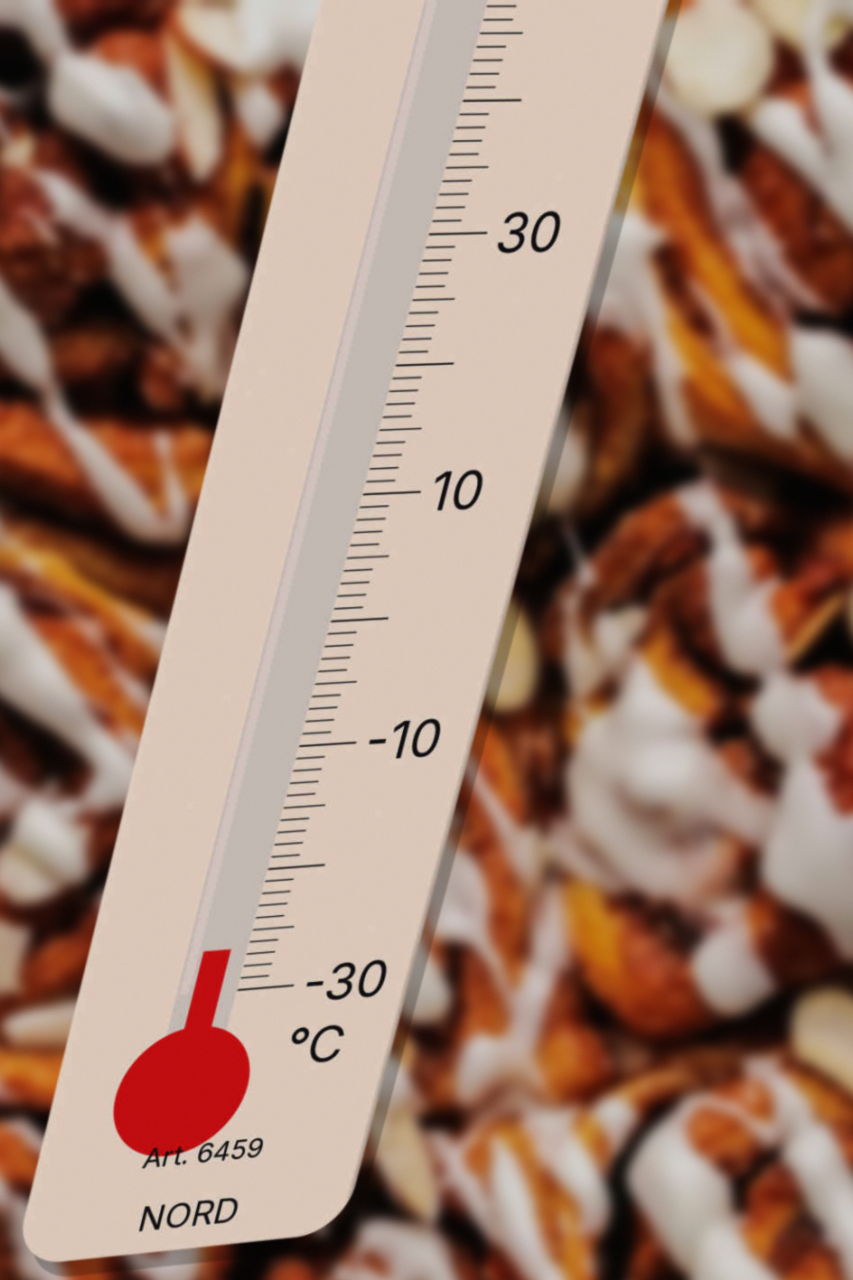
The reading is -26.5 °C
